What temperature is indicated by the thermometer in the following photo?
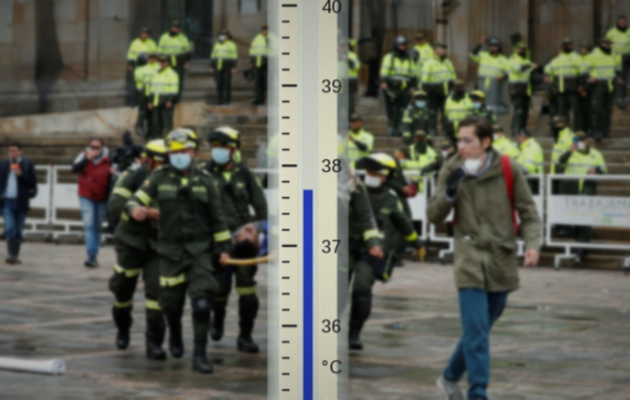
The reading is 37.7 °C
